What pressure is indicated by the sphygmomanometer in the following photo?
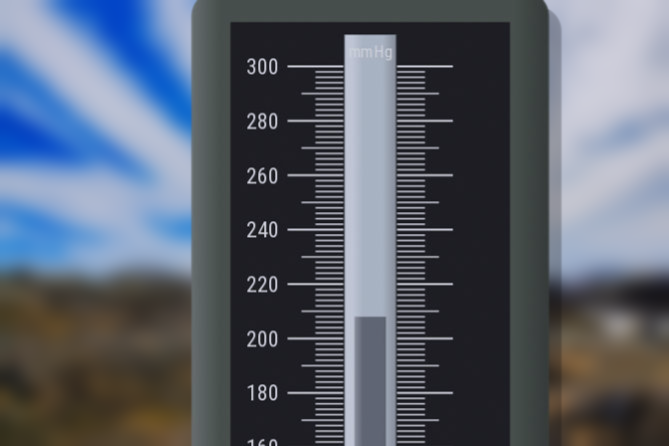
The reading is 208 mmHg
